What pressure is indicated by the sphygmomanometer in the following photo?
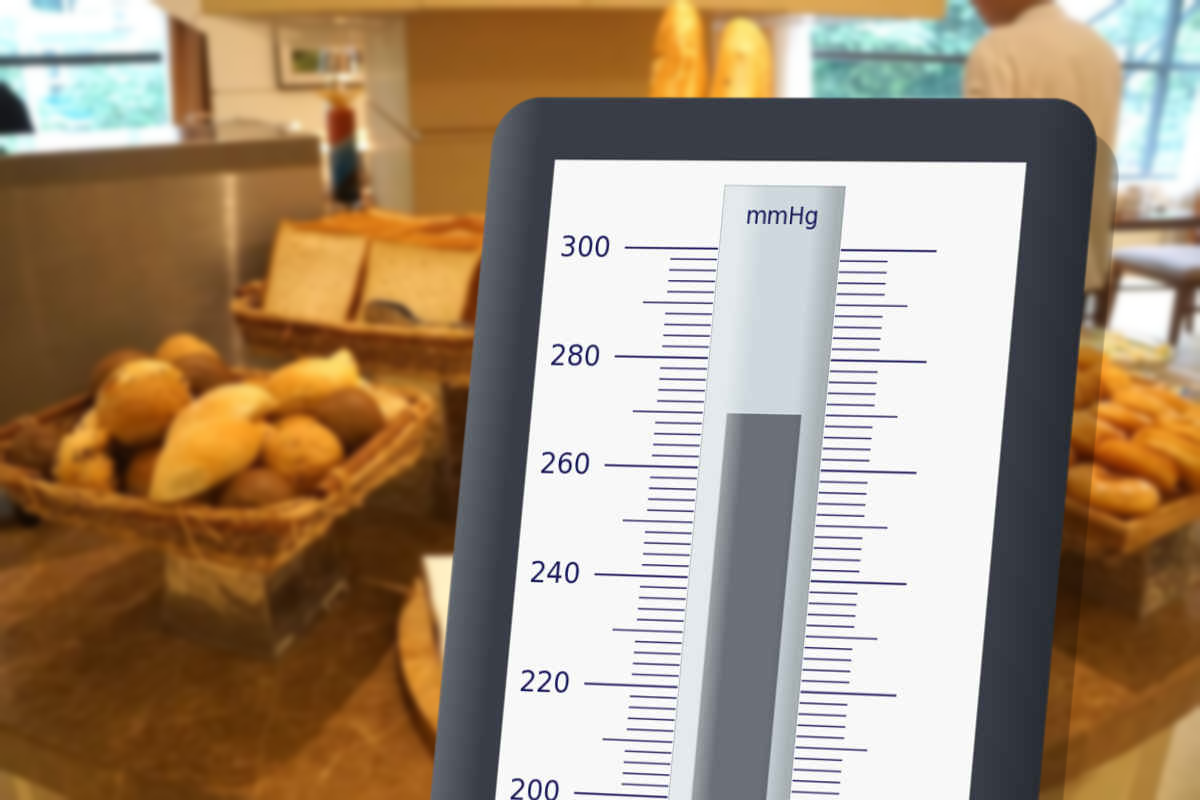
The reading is 270 mmHg
